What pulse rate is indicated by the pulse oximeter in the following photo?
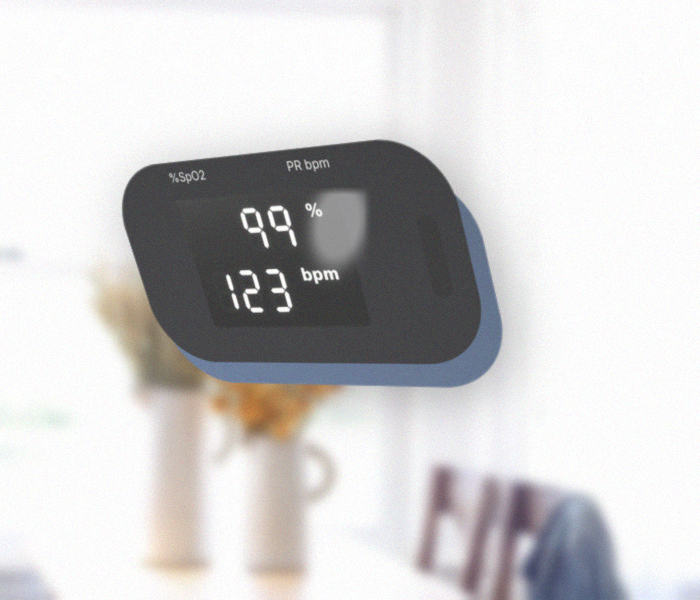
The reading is 123 bpm
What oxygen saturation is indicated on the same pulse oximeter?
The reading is 99 %
